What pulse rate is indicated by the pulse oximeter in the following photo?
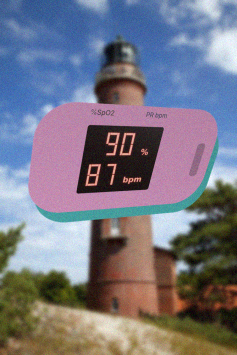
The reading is 87 bpm
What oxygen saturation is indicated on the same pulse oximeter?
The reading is 90 %
